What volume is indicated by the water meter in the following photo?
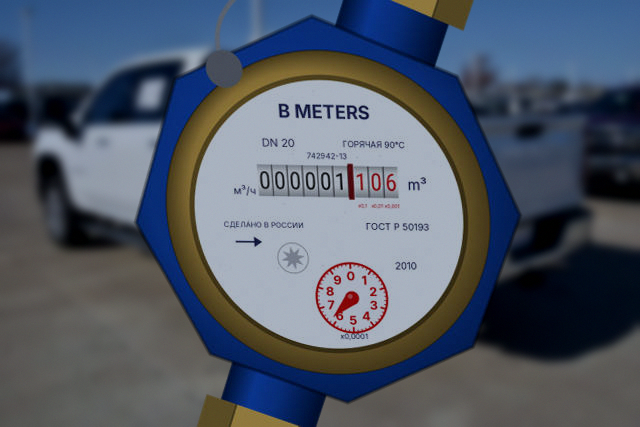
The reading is 1.1066 m³
